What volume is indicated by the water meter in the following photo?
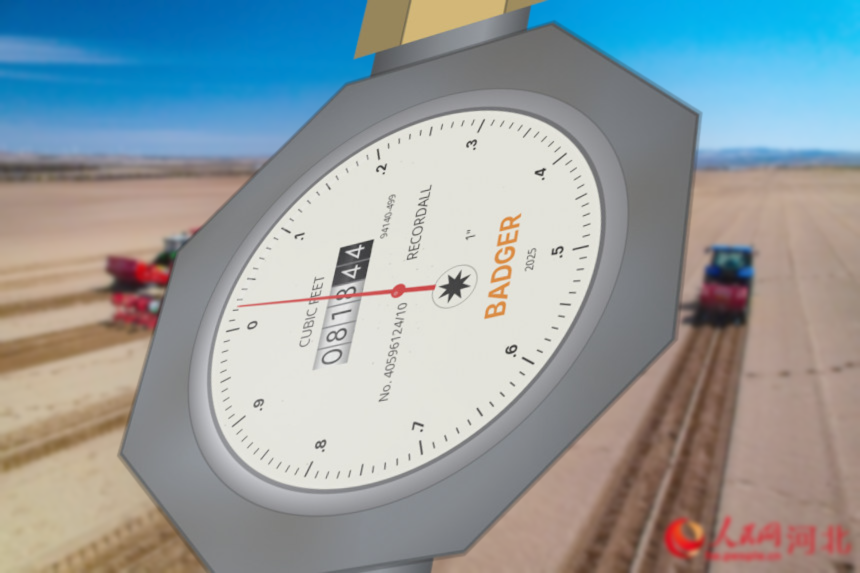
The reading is 81844.02 ft³
